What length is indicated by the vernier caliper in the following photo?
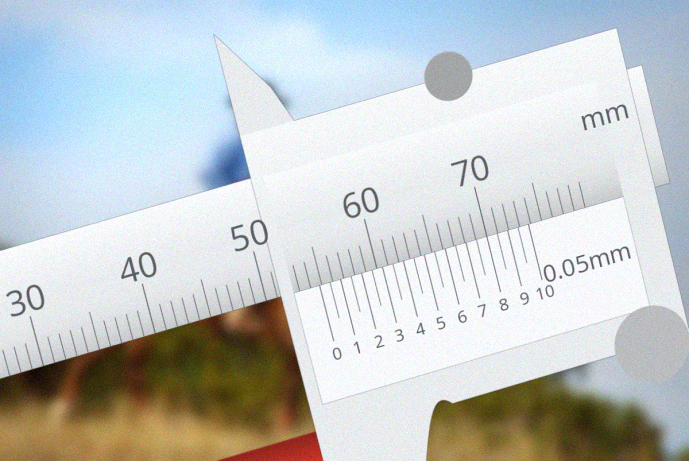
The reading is 54.8 mm
